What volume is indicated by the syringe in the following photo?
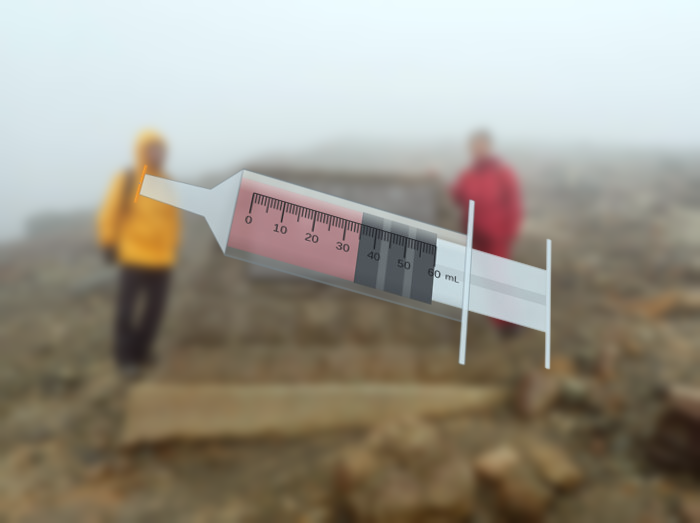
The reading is 35 mL
